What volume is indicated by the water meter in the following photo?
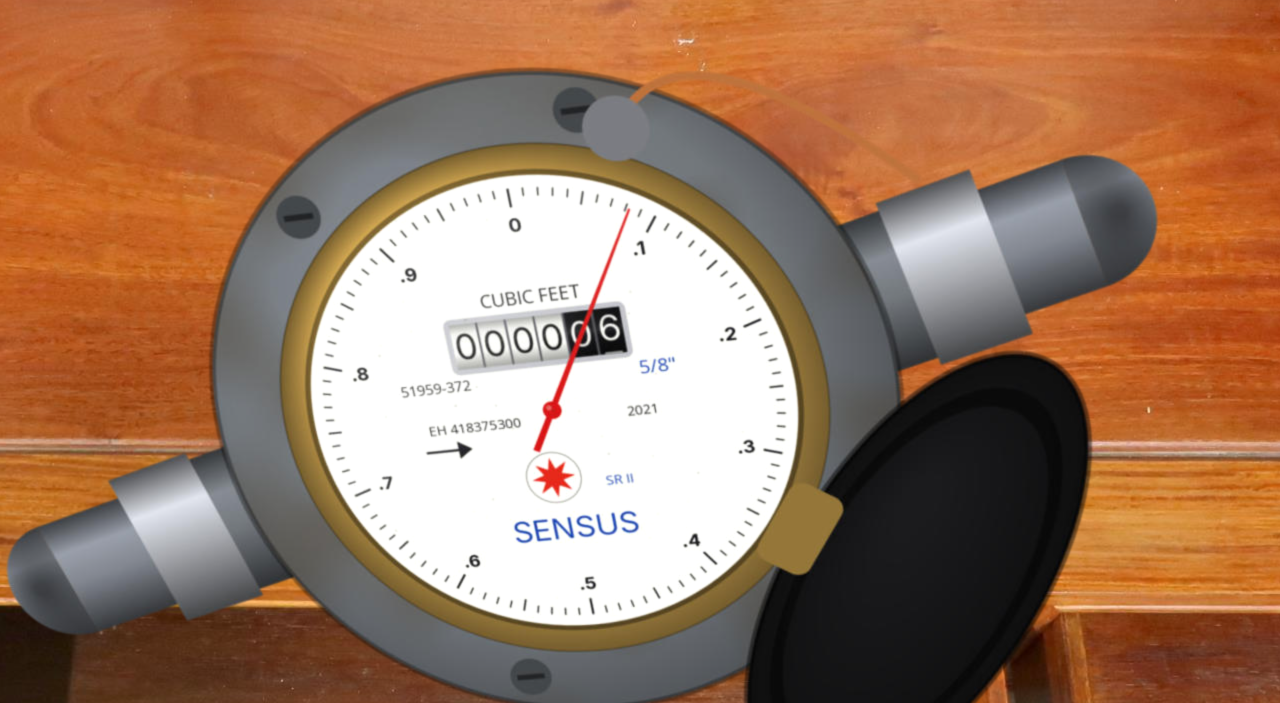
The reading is 6.08 ft³
